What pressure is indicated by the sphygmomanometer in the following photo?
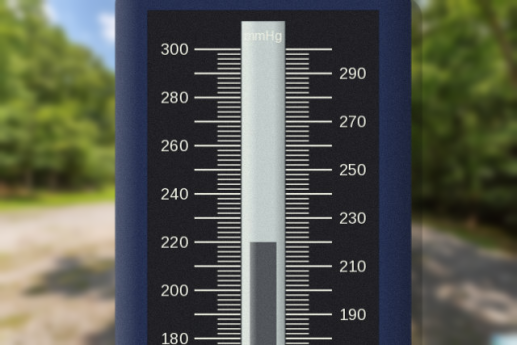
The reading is 220 mmHg
